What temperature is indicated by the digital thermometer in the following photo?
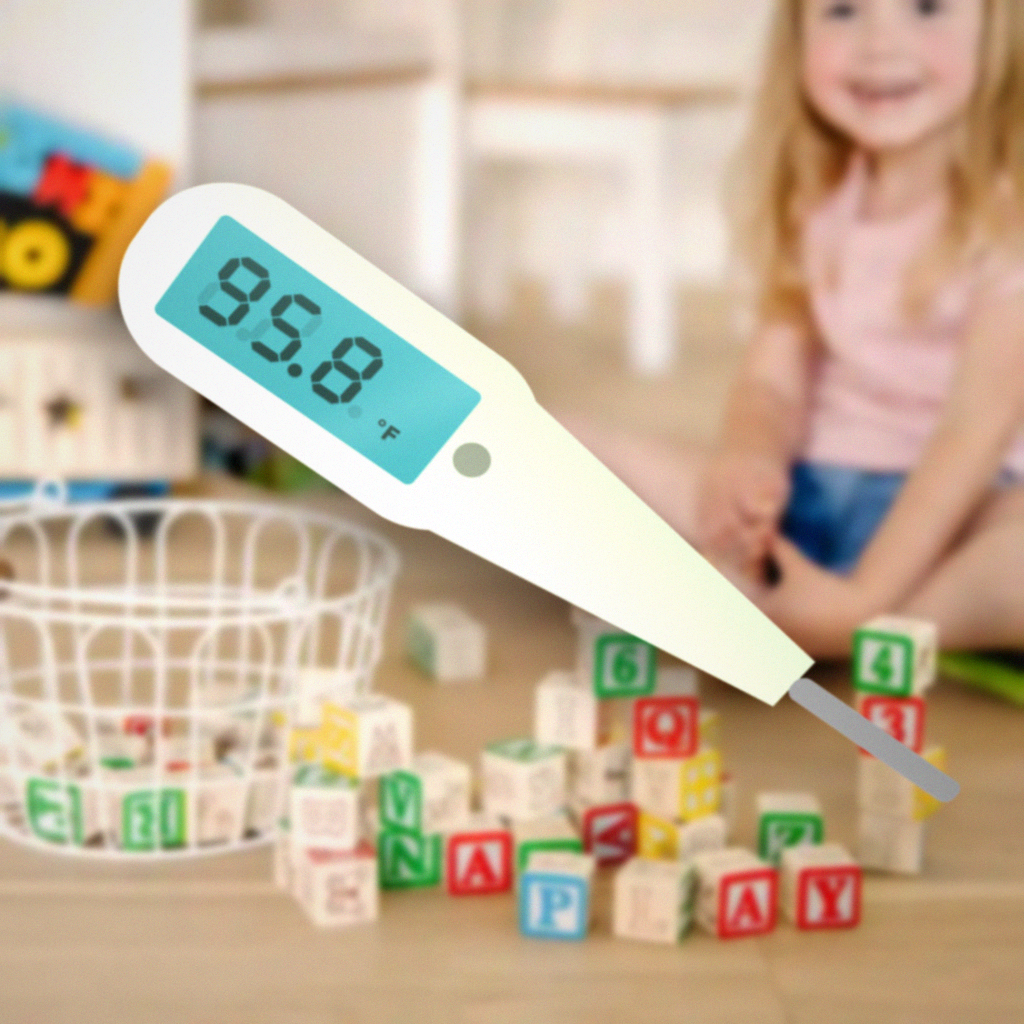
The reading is 95.8 °F
